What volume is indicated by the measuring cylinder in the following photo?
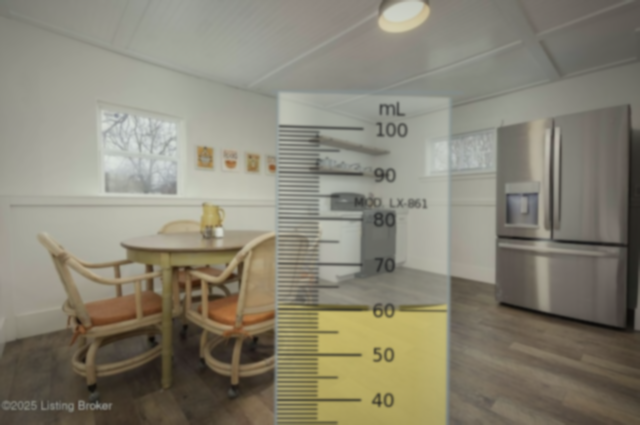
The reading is 60 mL
